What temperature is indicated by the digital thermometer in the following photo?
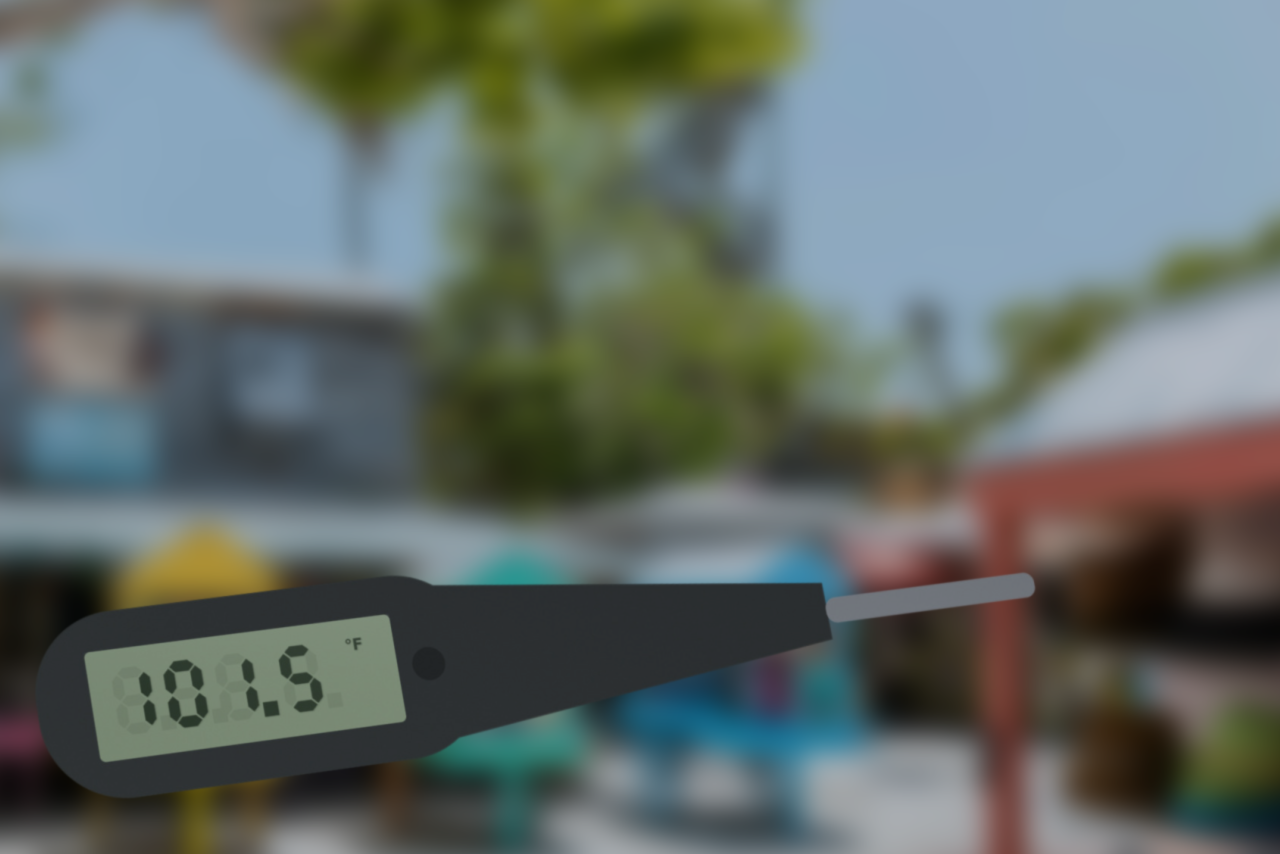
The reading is 101.5 °F
